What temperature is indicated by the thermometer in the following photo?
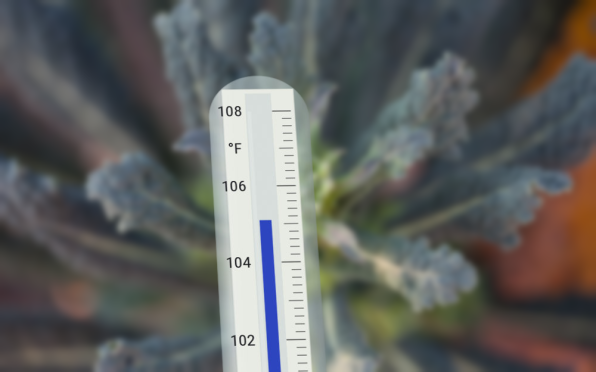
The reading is 105.1 °F
